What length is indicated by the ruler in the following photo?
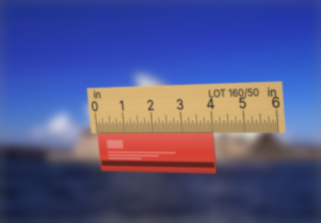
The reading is 4 in
